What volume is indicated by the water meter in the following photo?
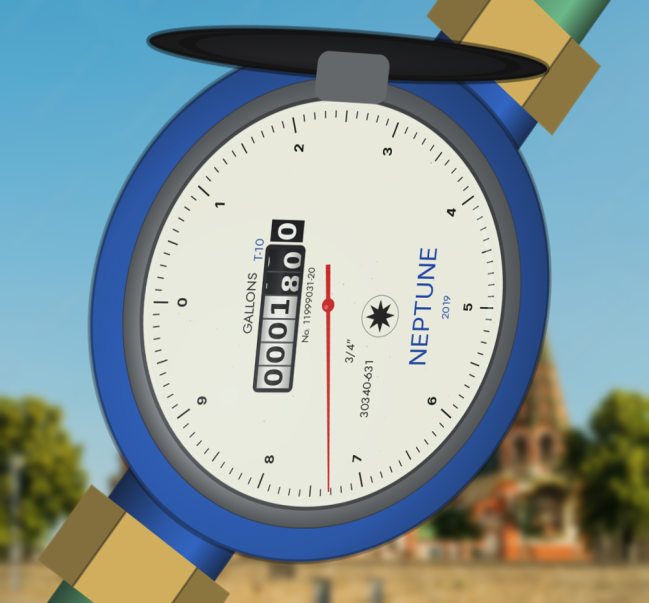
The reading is 1797.3 gal
